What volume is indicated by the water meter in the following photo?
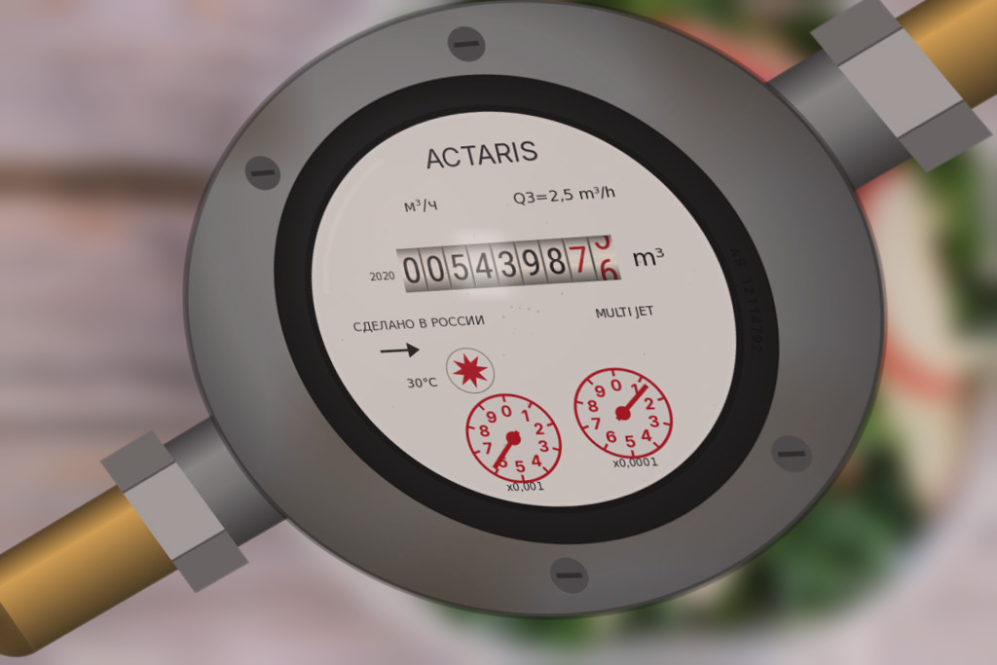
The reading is 54398.7561 m³
